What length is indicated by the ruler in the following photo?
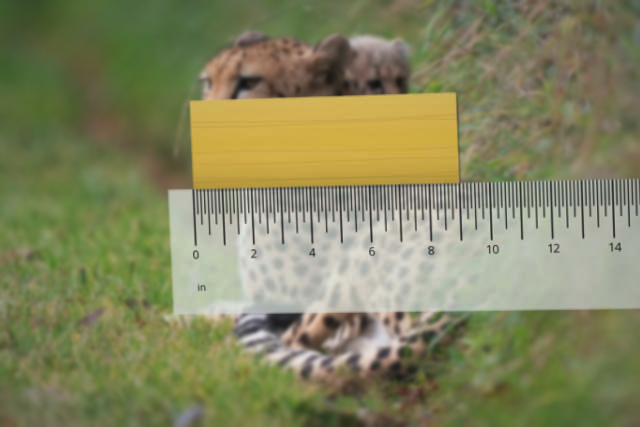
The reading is 9 in
